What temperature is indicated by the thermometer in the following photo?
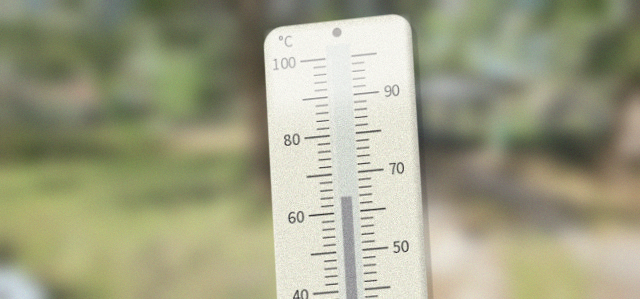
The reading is 64 °C
